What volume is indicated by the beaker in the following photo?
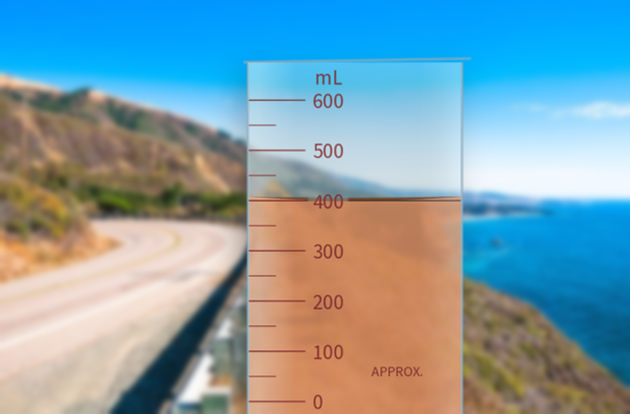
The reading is 400 mL
